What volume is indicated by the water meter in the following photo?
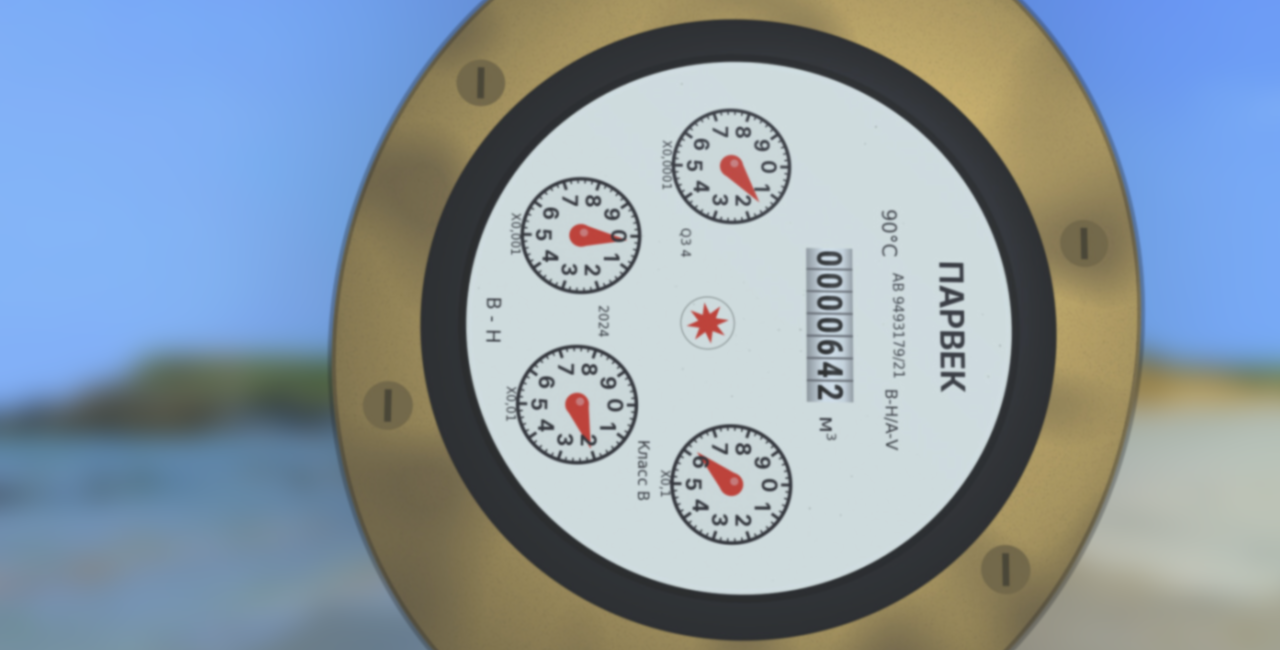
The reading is 642.6201 m³
